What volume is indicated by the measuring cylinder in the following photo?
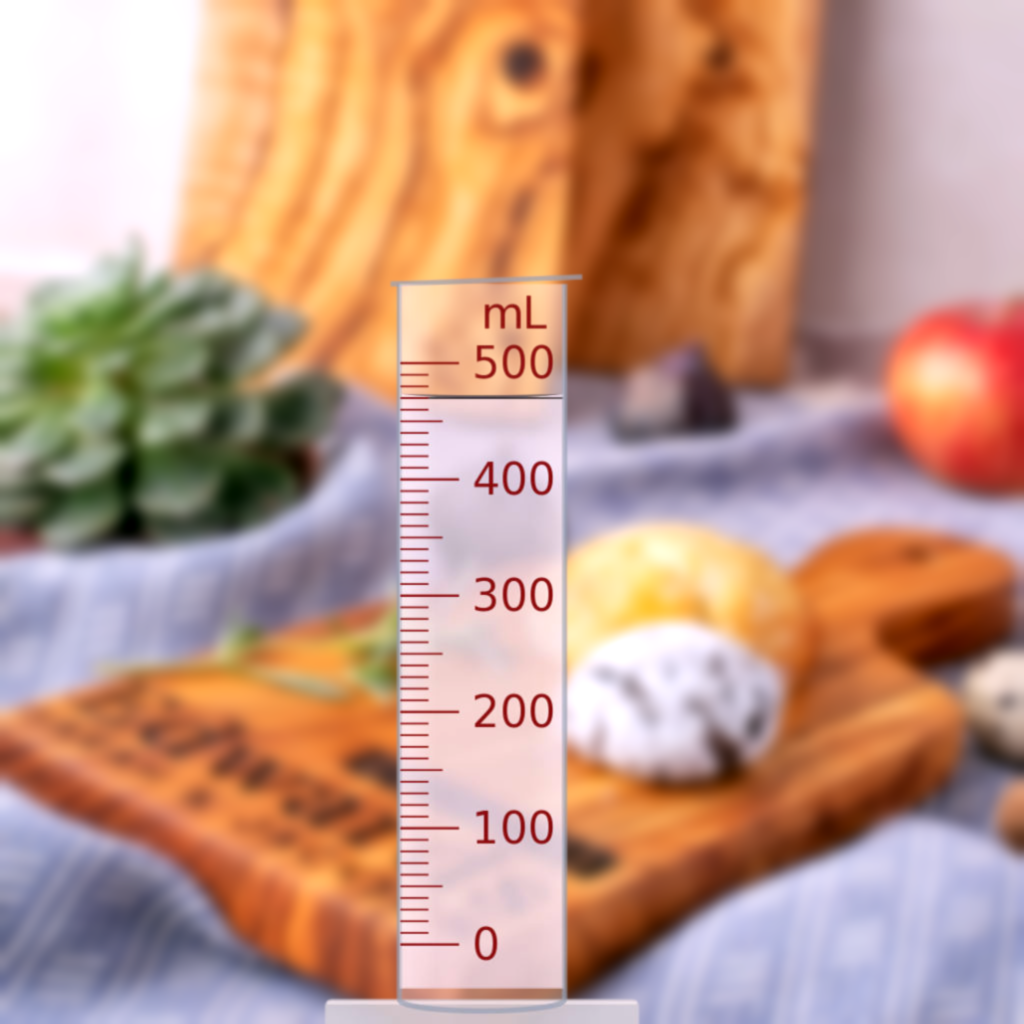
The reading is 470 mL
